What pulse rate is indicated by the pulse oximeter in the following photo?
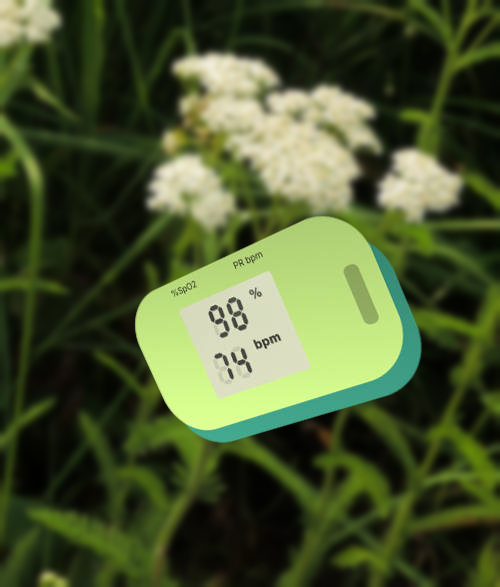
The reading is 74 bpm
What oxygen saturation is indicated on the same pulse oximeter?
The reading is 98 %
